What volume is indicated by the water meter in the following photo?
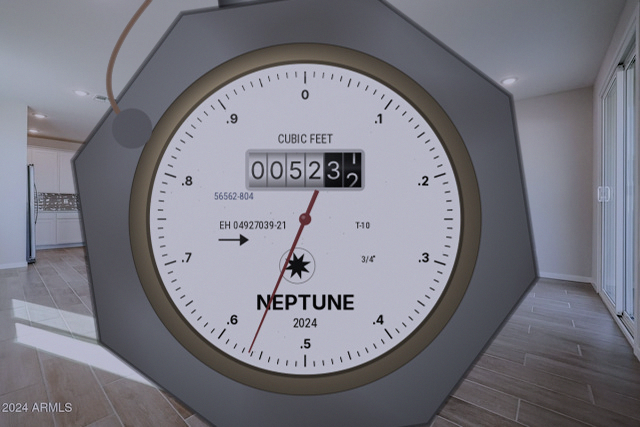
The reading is 5231.56 ft³
